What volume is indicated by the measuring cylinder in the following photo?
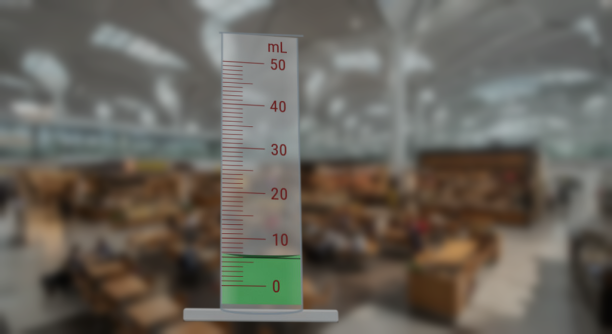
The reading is 6 mL
